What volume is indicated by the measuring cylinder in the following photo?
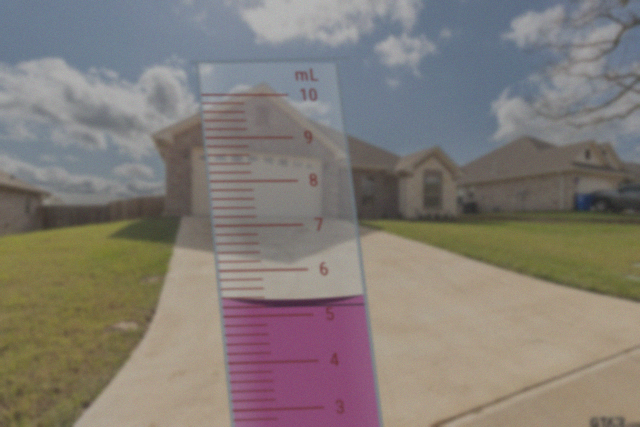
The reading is 5.2 mL
